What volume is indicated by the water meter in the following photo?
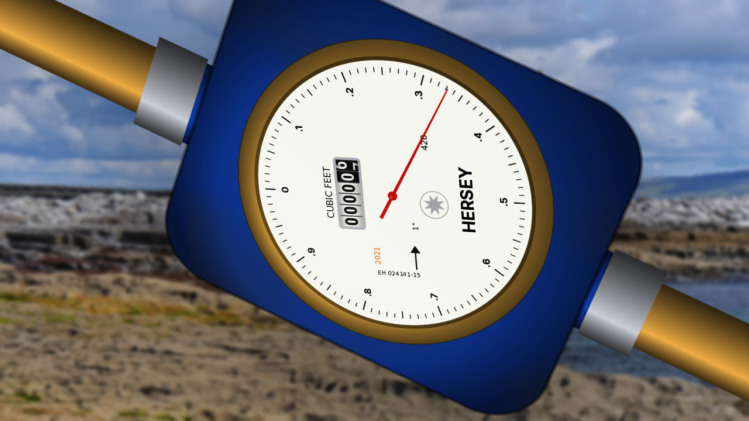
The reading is 6.33 ft³
